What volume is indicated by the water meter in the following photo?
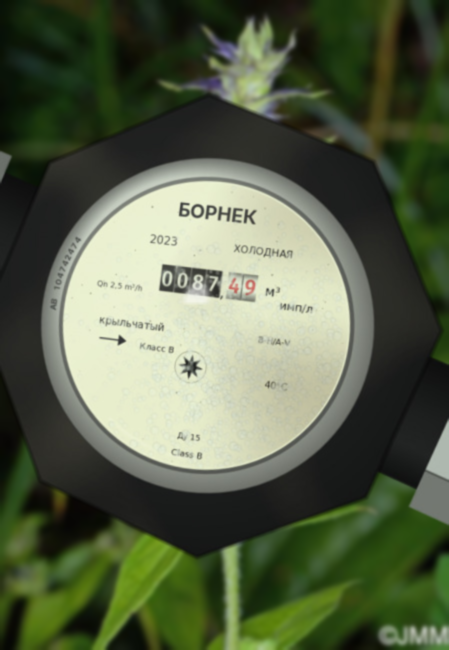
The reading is 87.49 m³
